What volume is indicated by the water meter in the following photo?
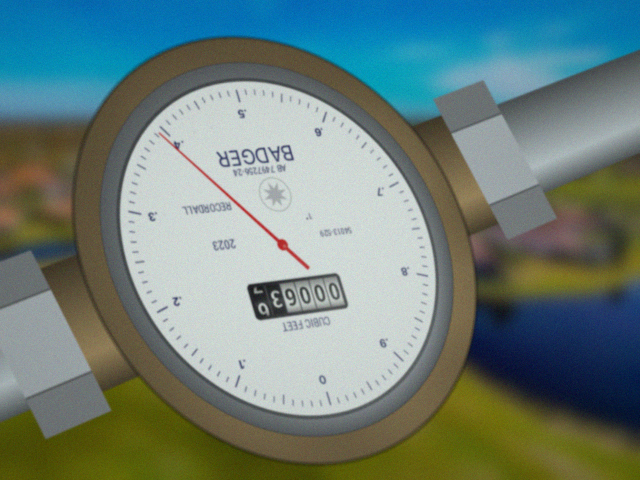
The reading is 636.39 ft³
